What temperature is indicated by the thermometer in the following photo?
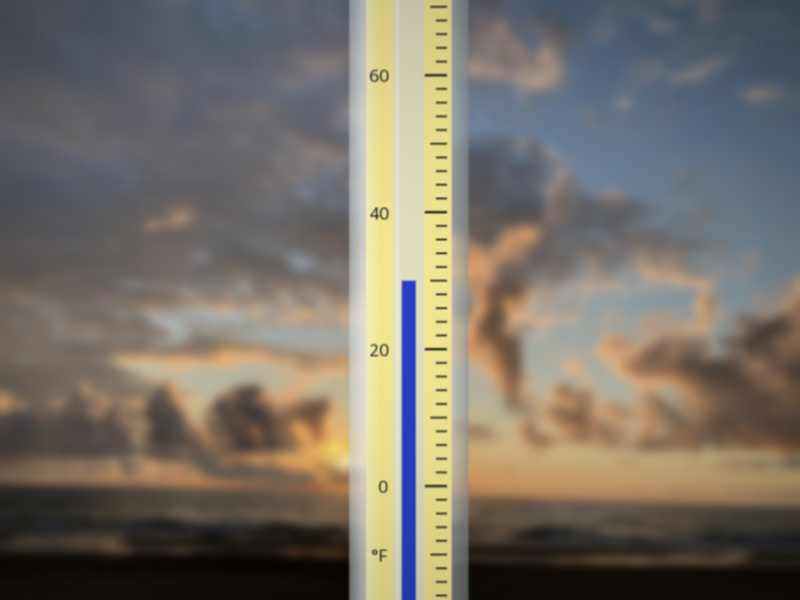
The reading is 30 °F
